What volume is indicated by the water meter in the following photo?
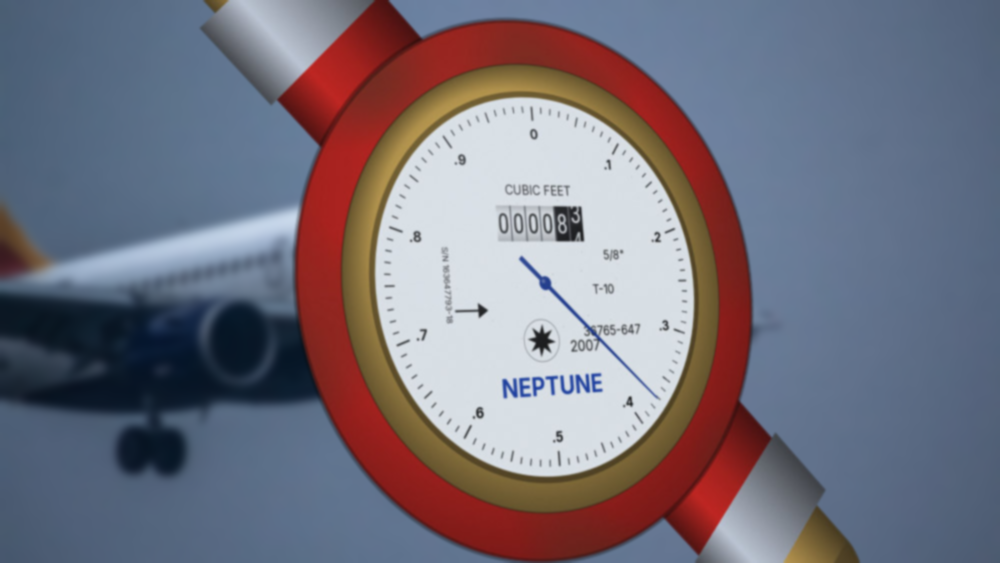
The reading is 83.37 ft³
